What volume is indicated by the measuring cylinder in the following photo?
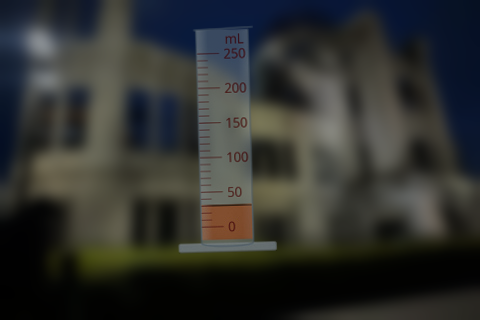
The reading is 30 mL
